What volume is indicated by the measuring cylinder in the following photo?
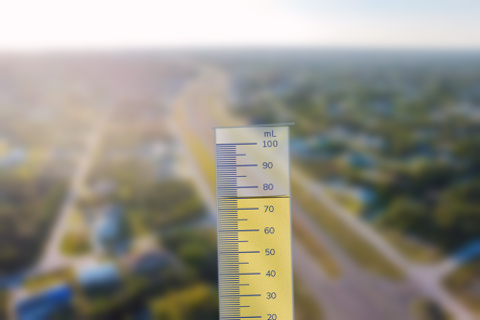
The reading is 75 mL
